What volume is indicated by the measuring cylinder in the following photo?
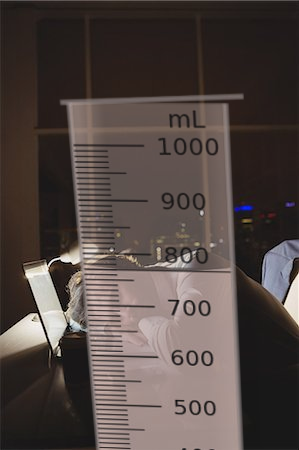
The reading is 770 mL
